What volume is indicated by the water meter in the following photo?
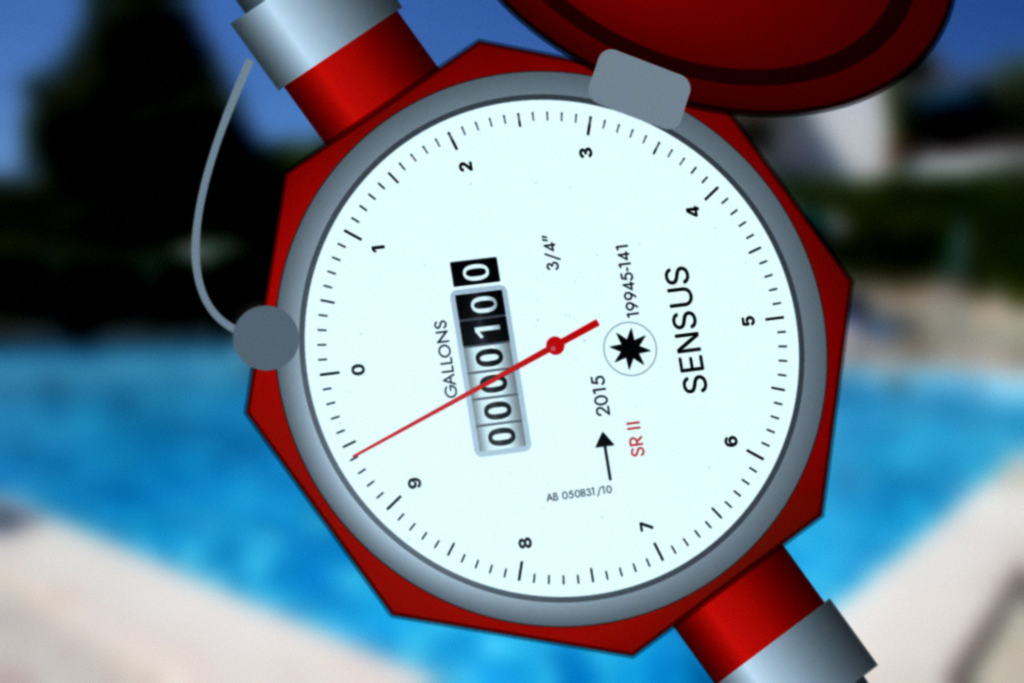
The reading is 99.4 gal
